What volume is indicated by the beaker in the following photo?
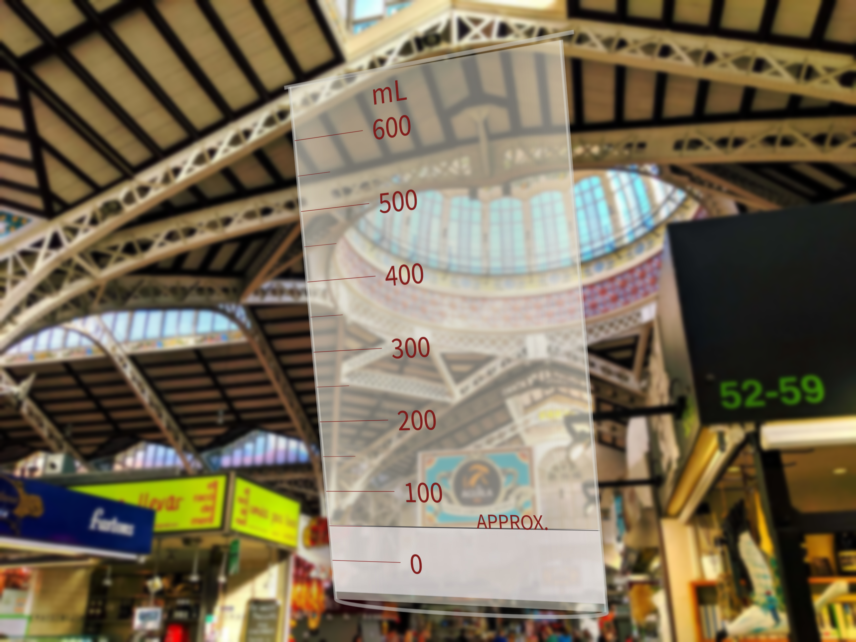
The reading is 50 mL
